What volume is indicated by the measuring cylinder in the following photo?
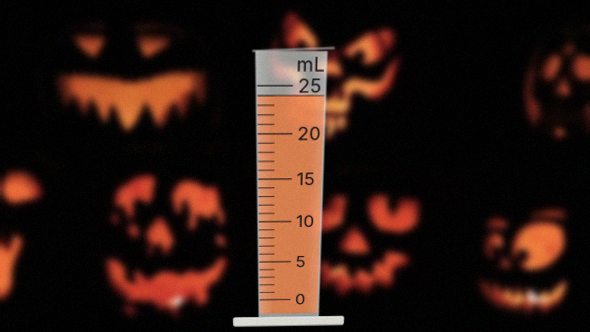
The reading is 24 mL
